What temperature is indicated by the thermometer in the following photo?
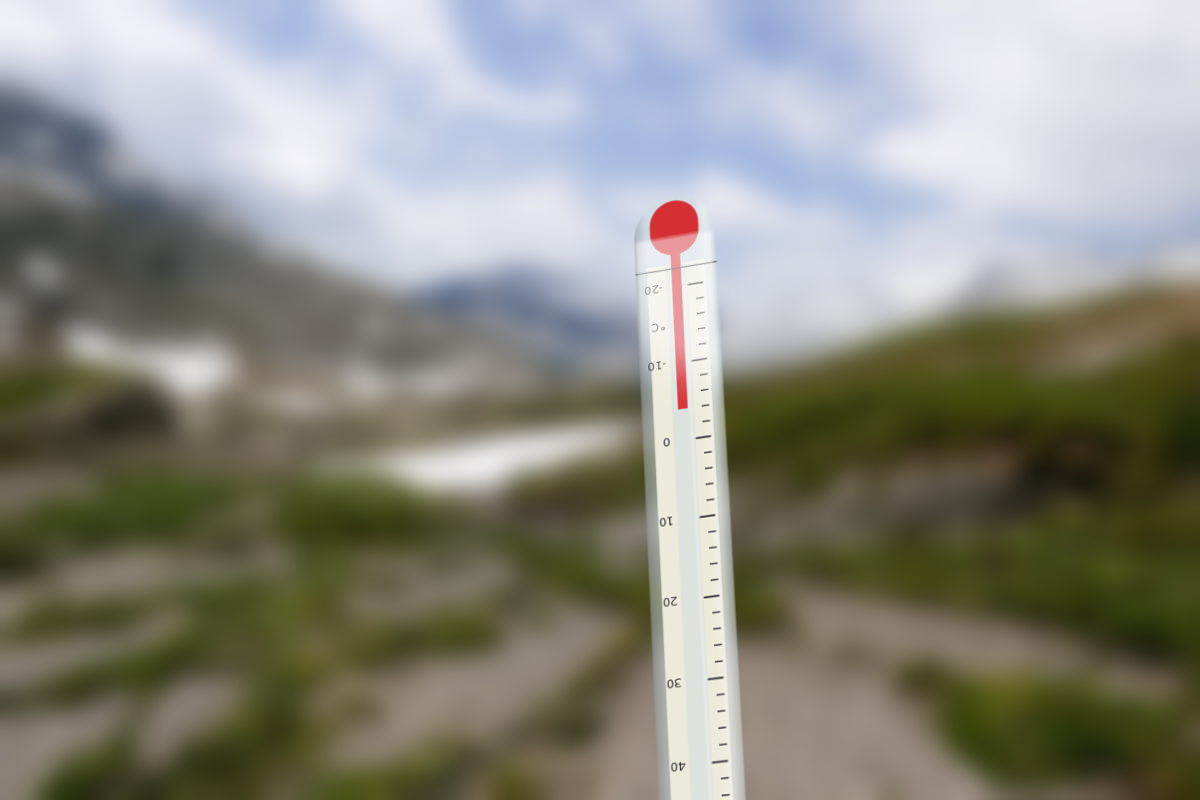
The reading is -4 °C
